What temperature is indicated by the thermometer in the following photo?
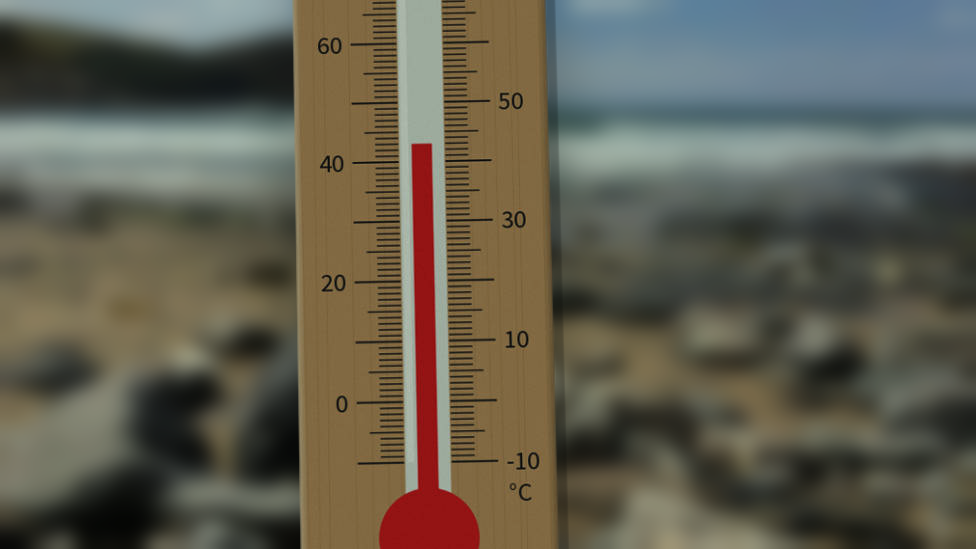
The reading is 43 °C
